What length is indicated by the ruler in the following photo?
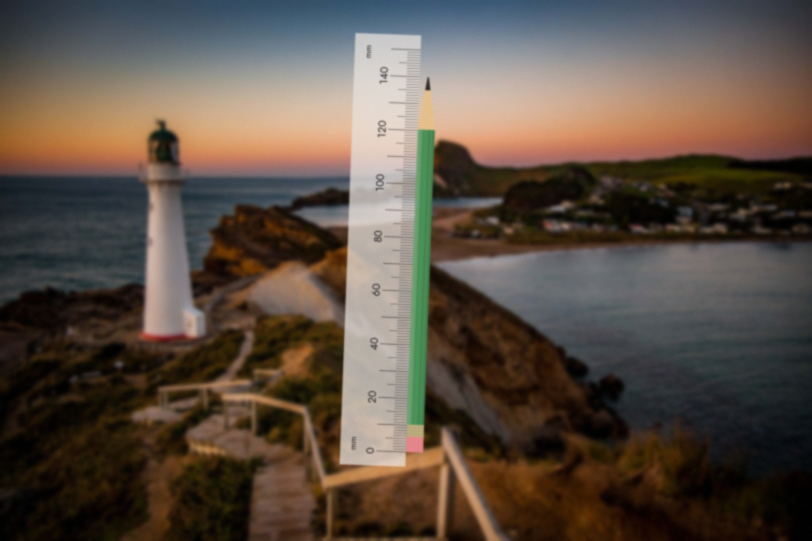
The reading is 140 mm
